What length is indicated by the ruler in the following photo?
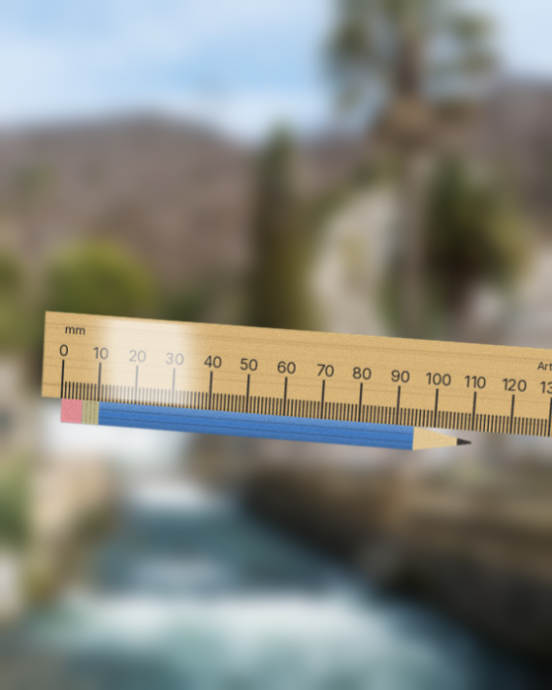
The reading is 110 mm
